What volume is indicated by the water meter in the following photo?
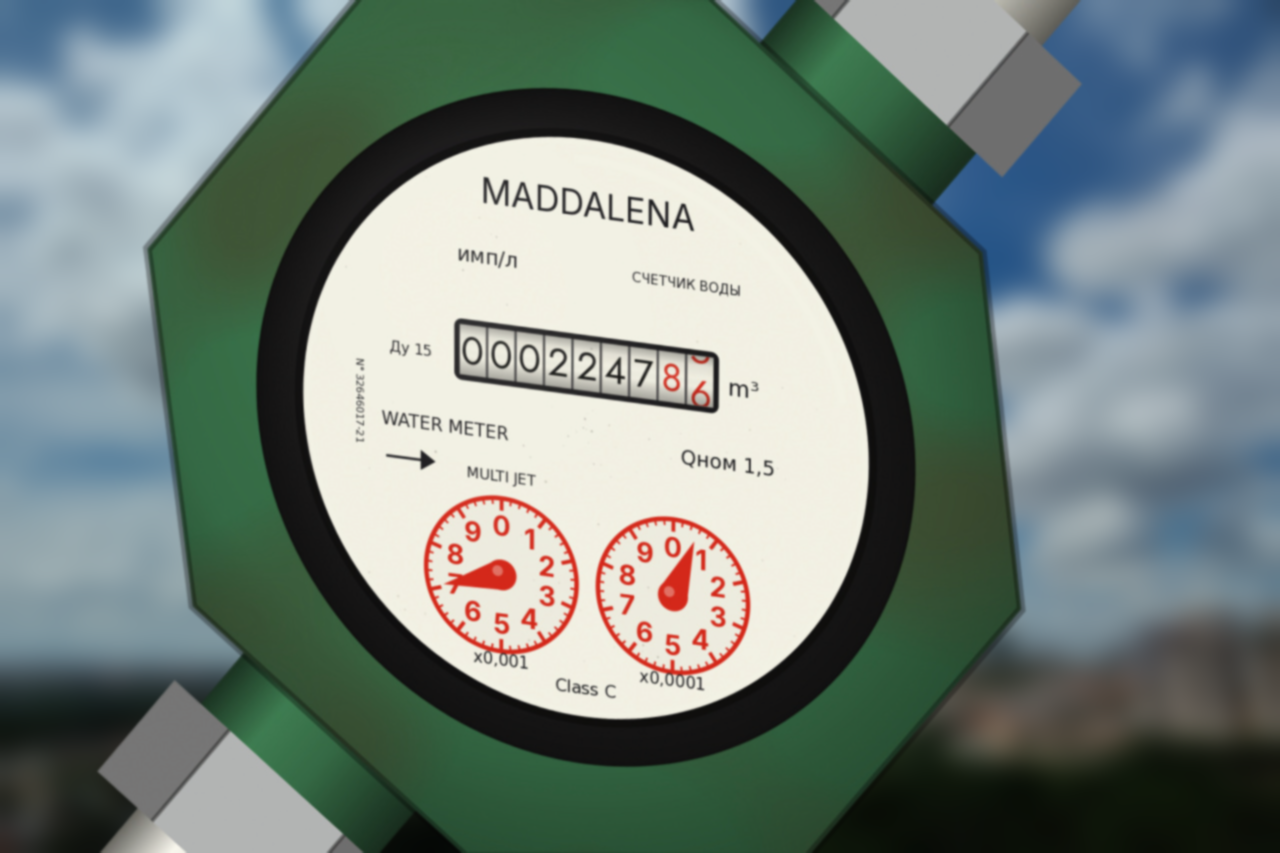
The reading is 2247.8570 m³
